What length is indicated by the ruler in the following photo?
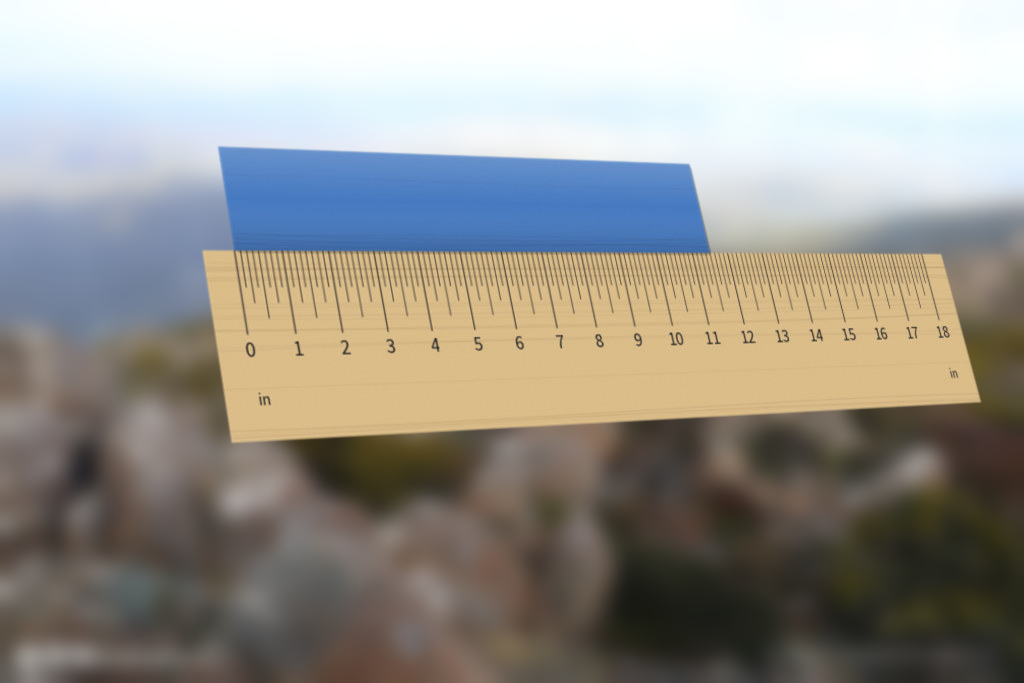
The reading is 11.5 in
